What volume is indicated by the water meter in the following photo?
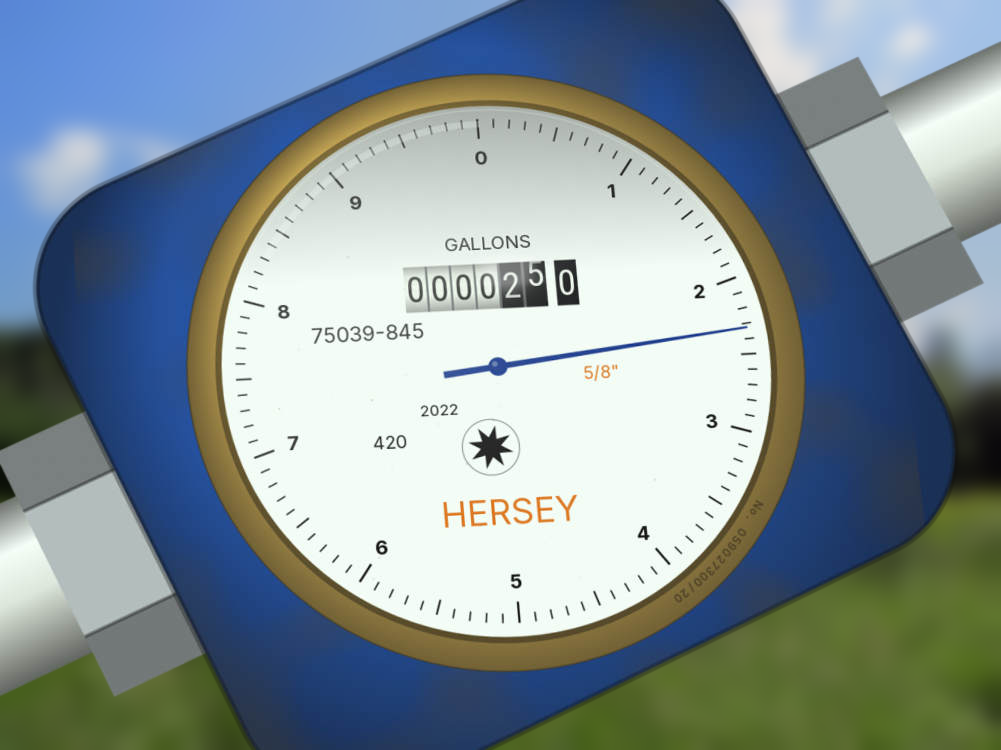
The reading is 252.3 gal
